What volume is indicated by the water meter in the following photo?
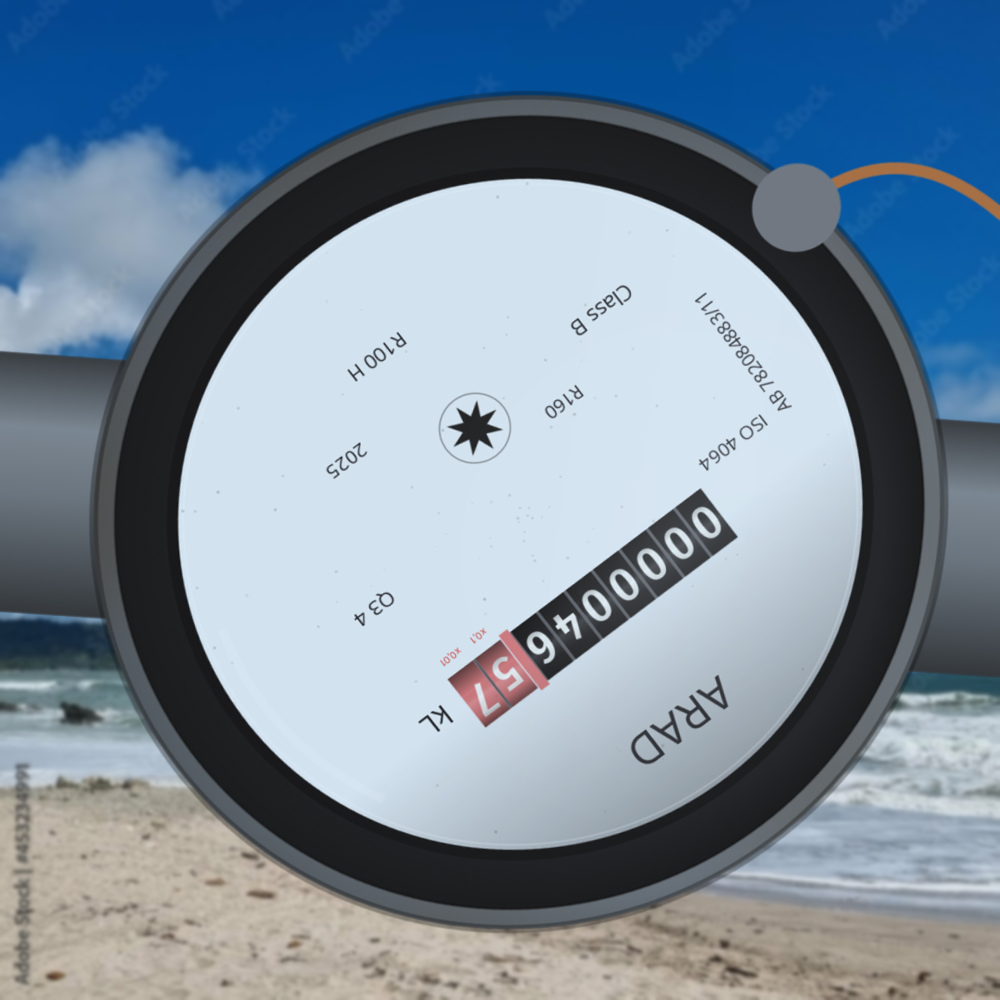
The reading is 46.57 kL
